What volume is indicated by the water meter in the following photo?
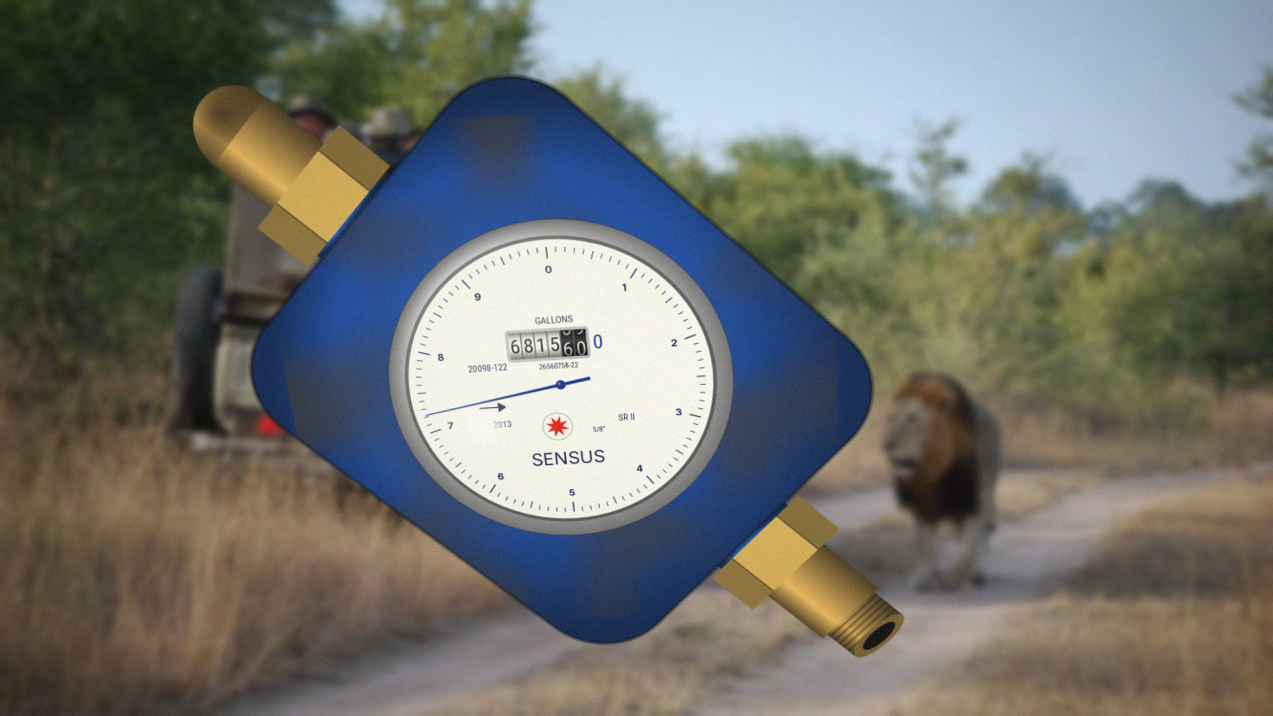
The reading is 6815597.2 gal
